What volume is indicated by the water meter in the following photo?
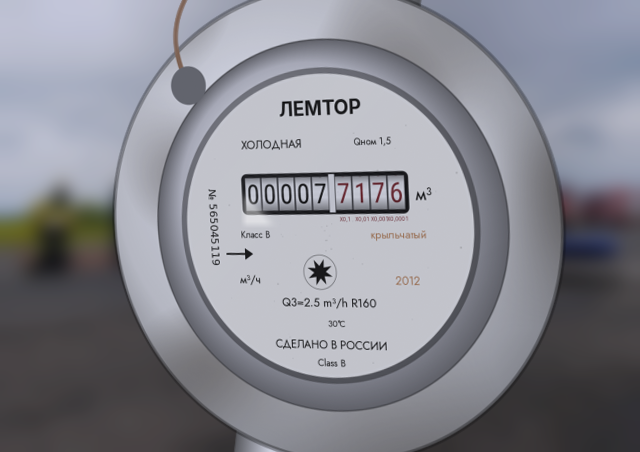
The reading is 7.7176 m³
